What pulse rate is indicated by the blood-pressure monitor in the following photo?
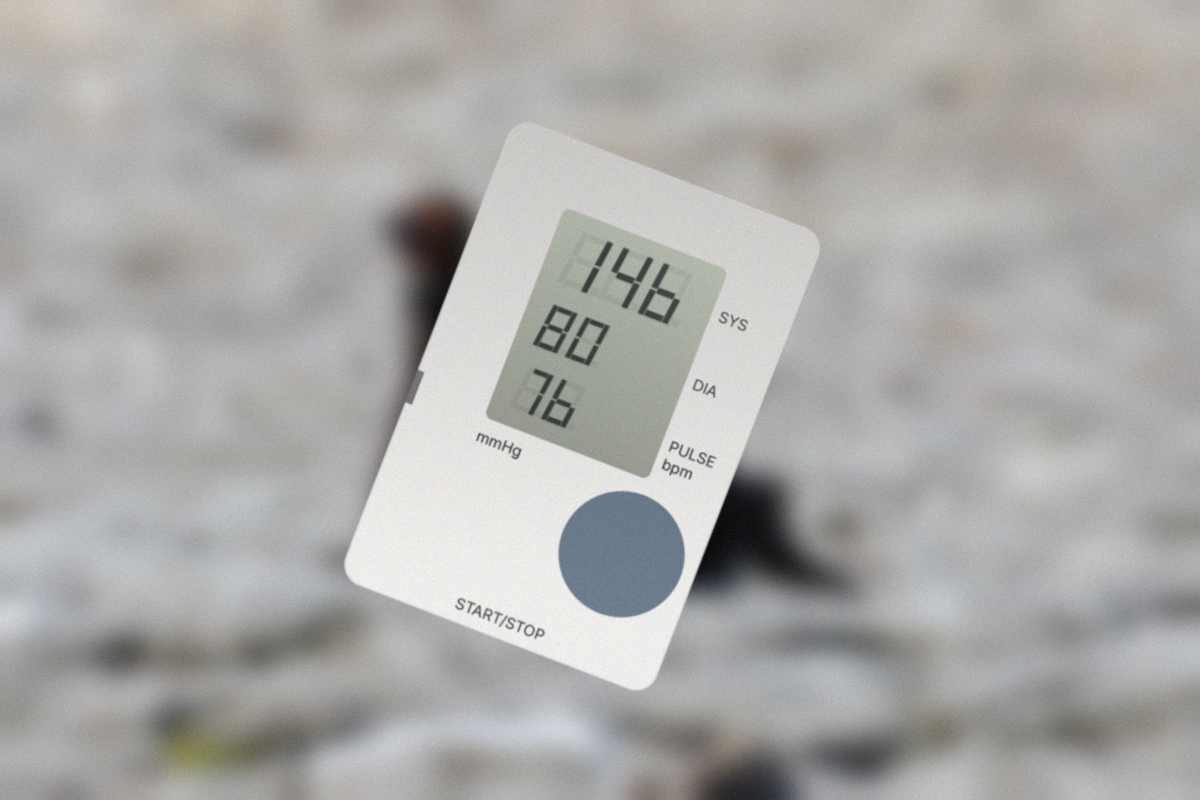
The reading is 76 bpm
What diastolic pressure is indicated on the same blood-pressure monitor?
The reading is 80 mmHg
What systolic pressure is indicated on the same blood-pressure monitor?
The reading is 146 mmHg
